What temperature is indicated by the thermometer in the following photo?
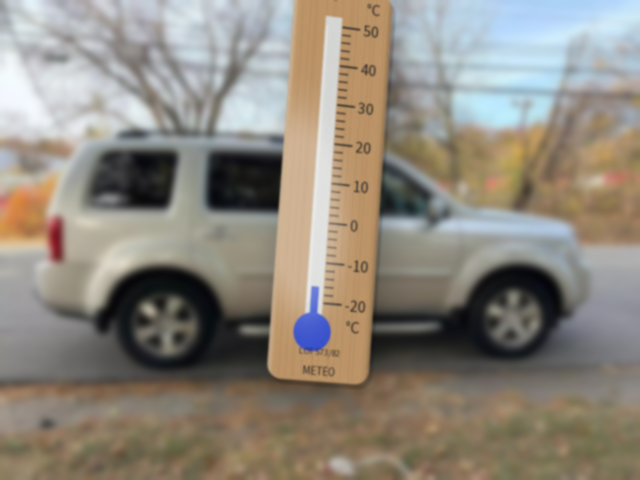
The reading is -16 °C
